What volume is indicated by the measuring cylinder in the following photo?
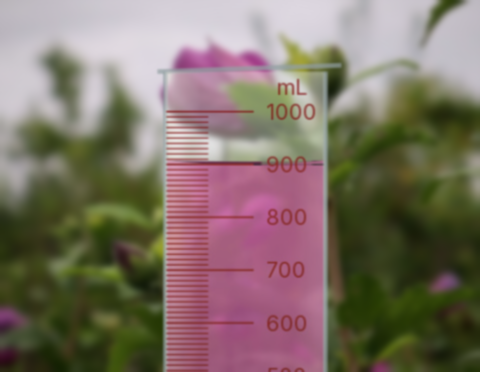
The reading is 900 mL
